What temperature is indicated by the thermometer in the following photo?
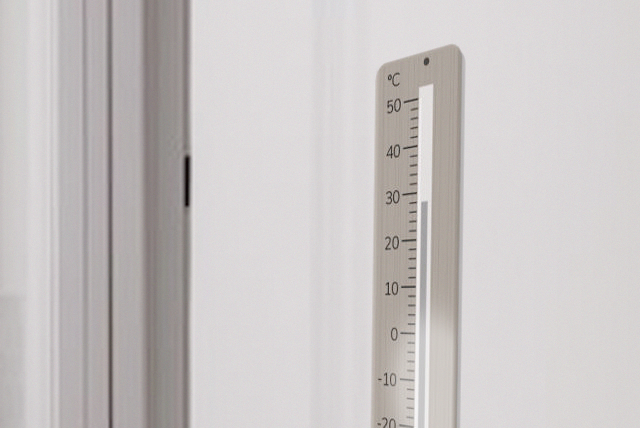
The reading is 28 °C
